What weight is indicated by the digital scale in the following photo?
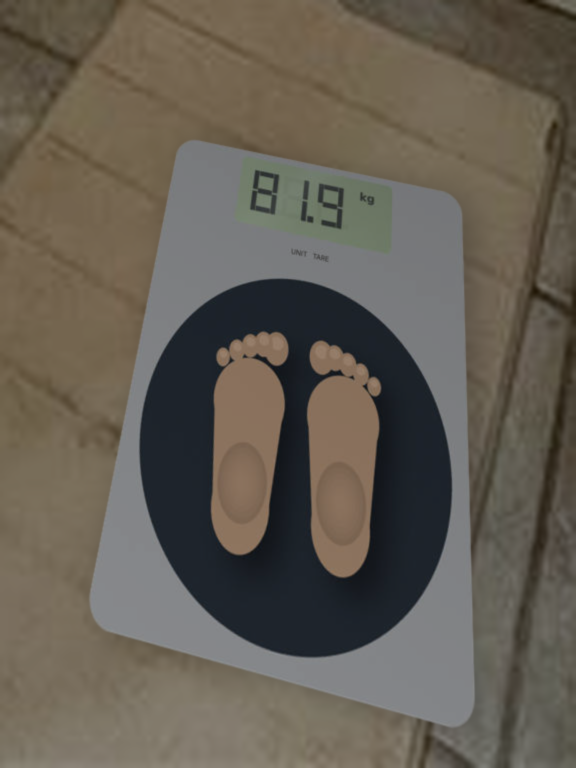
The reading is 81.9 kg
